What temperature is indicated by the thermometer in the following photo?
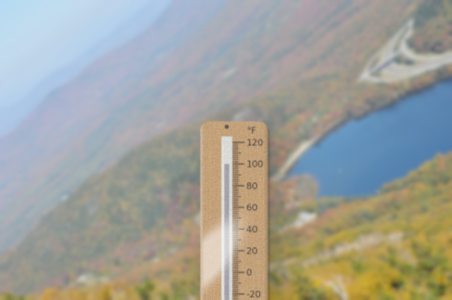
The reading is 100 °F
